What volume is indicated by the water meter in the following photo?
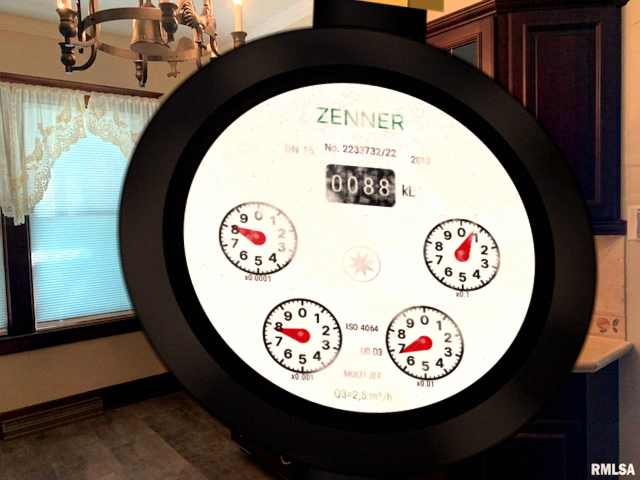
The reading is 88.0678 kL
